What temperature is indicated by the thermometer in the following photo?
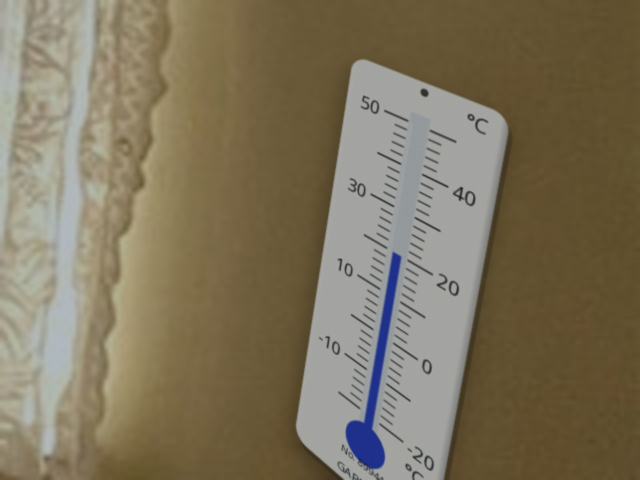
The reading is 20 °C
